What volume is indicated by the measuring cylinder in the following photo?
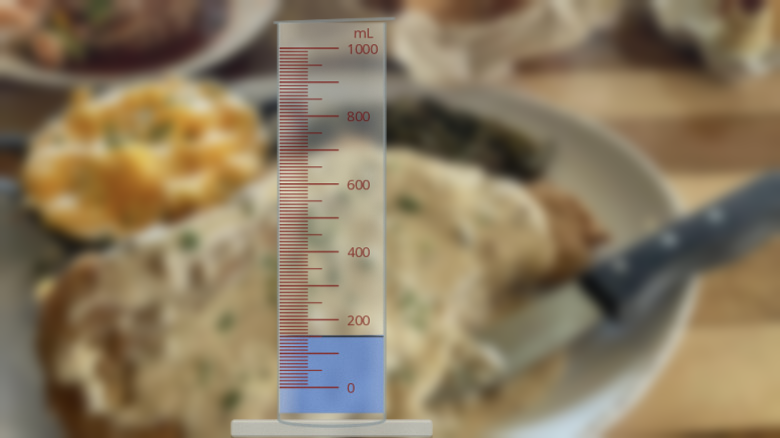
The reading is 150 mL
